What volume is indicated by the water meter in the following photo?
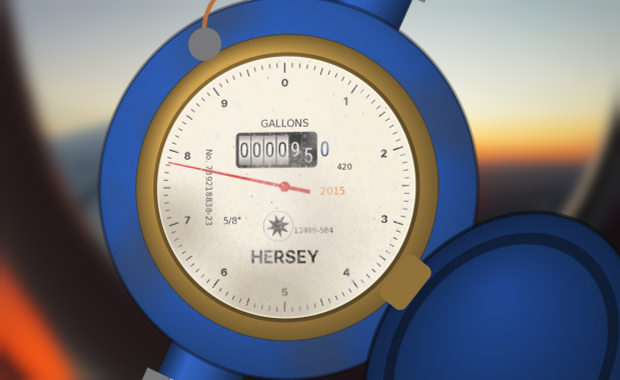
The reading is 947.8 gal
